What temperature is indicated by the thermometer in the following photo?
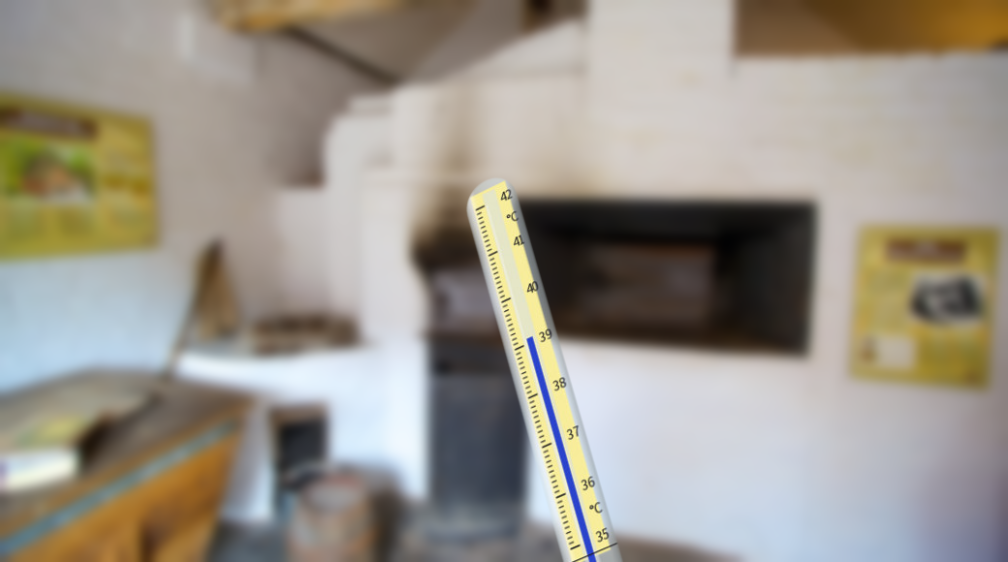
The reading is 39.1 °C
